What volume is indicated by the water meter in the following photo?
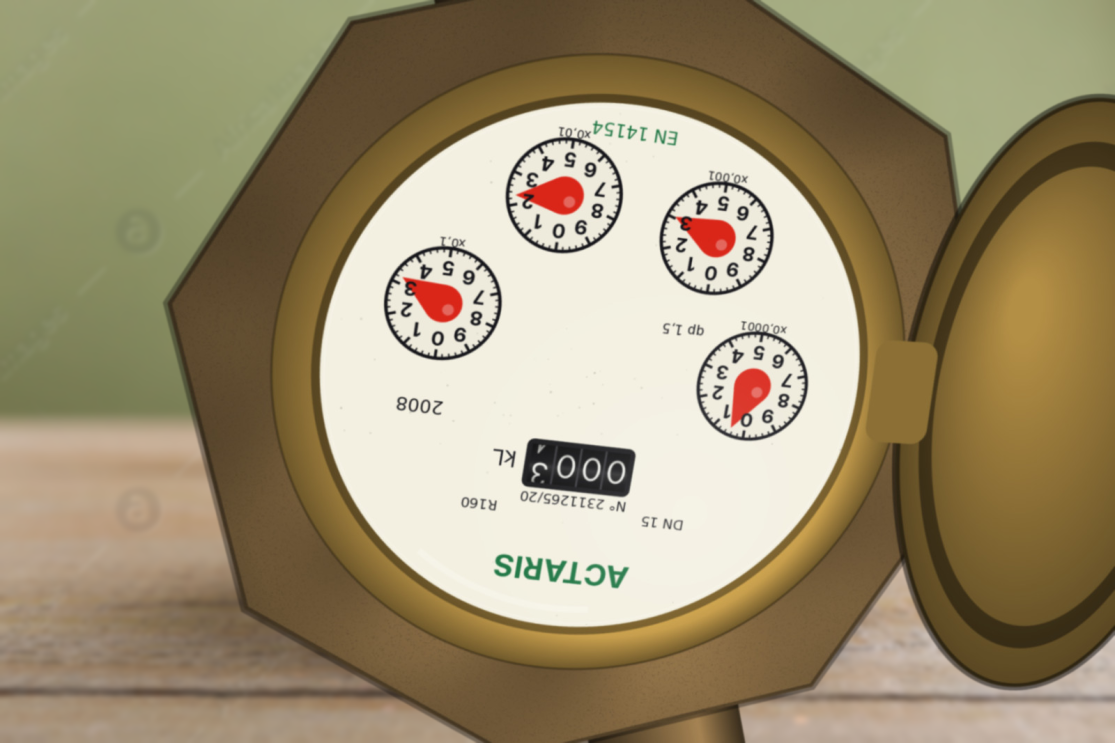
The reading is 3.3230 kL
